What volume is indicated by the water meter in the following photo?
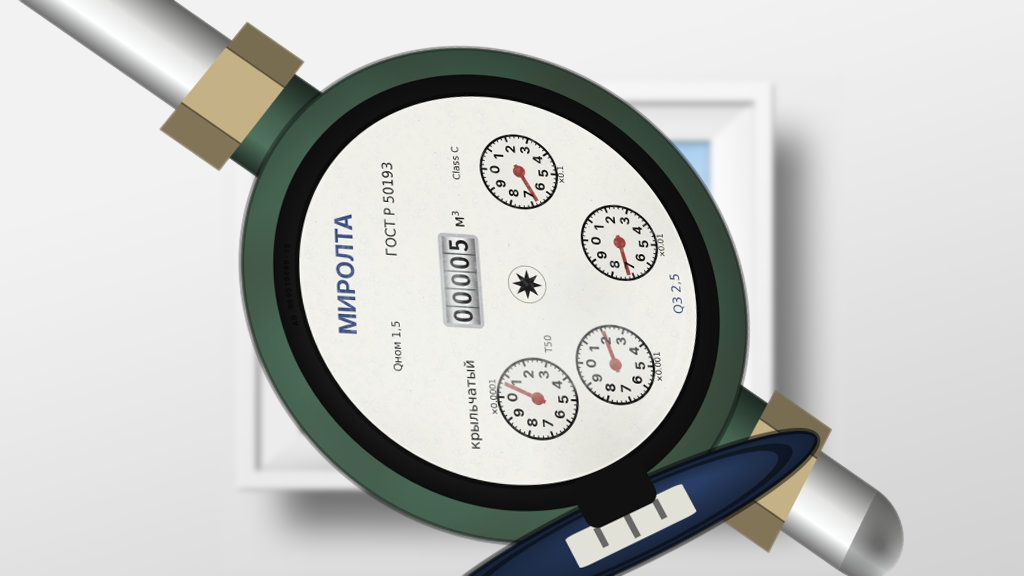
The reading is 5.6720 m³
